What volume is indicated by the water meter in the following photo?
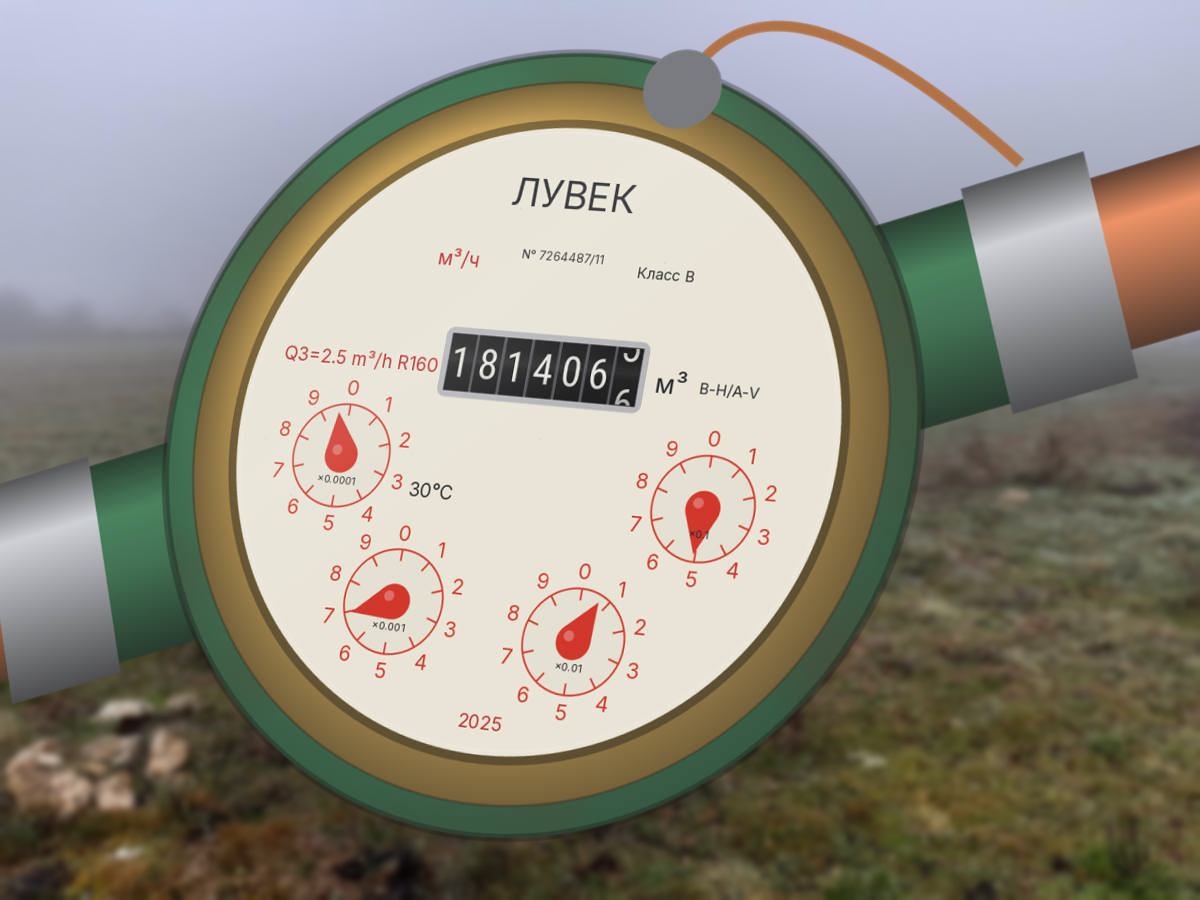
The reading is 1814065.5069 m³
